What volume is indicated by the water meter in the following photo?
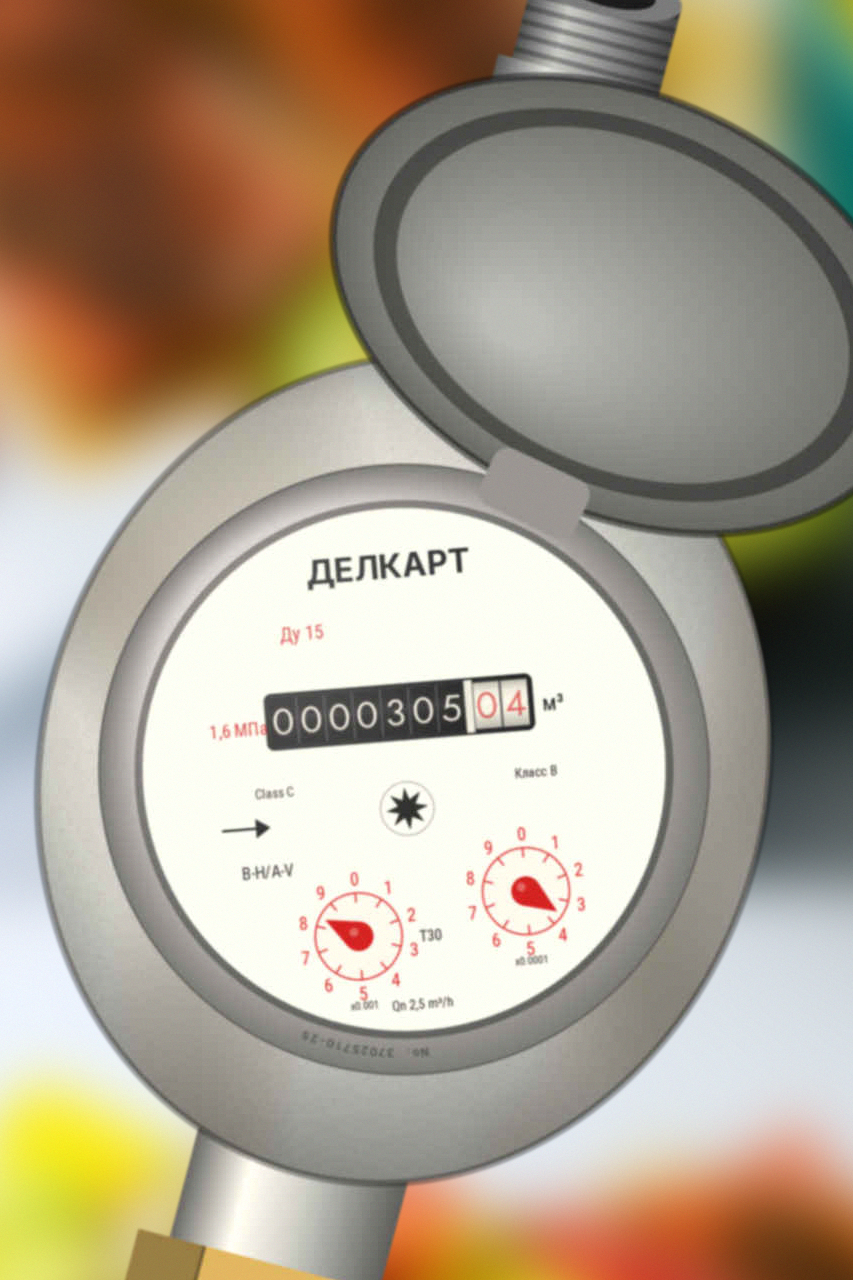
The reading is 305.0483 m³
